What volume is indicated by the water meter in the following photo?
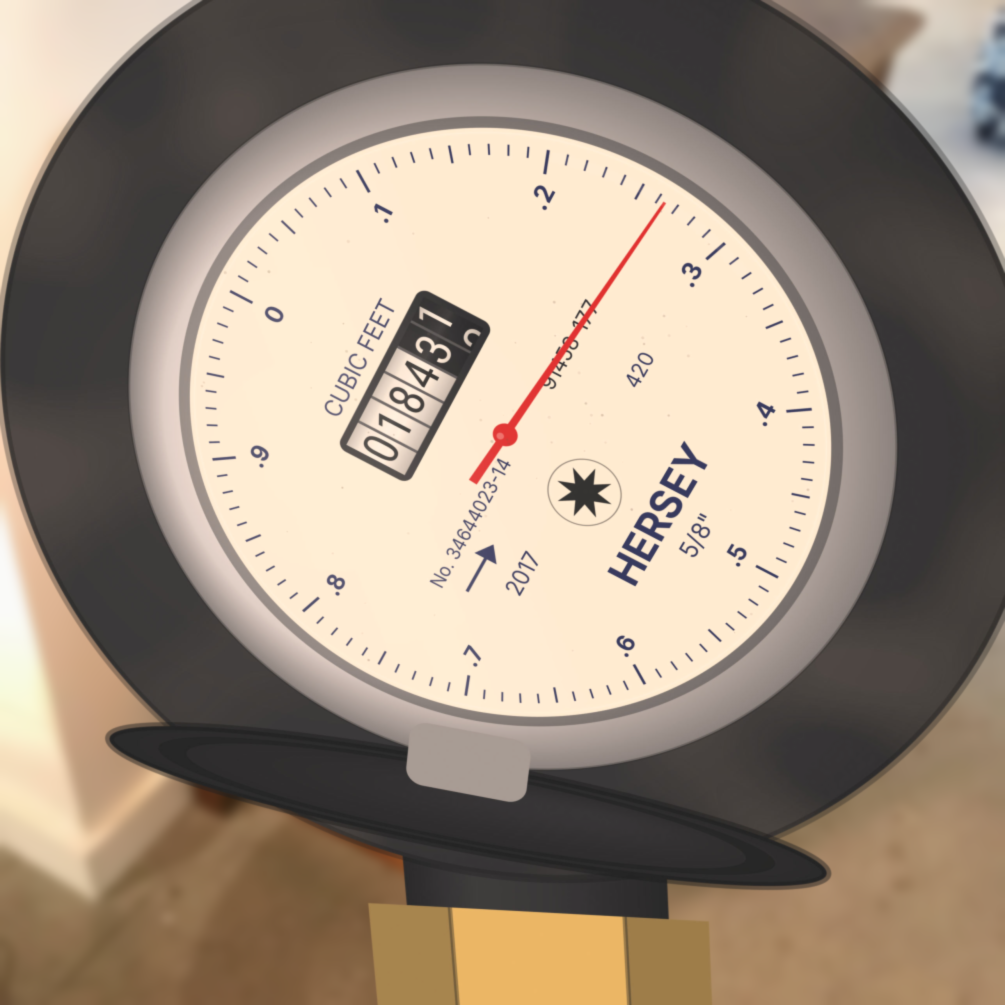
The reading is 18431.26 ft³
